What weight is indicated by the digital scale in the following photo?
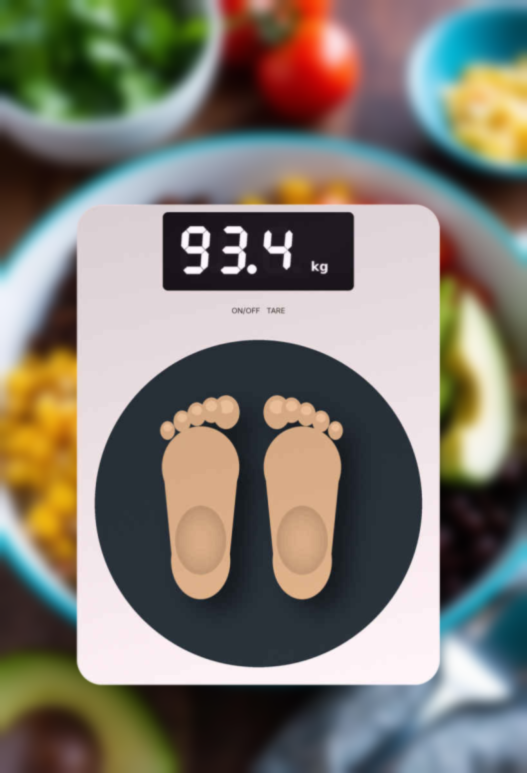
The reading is 93.4 kg
